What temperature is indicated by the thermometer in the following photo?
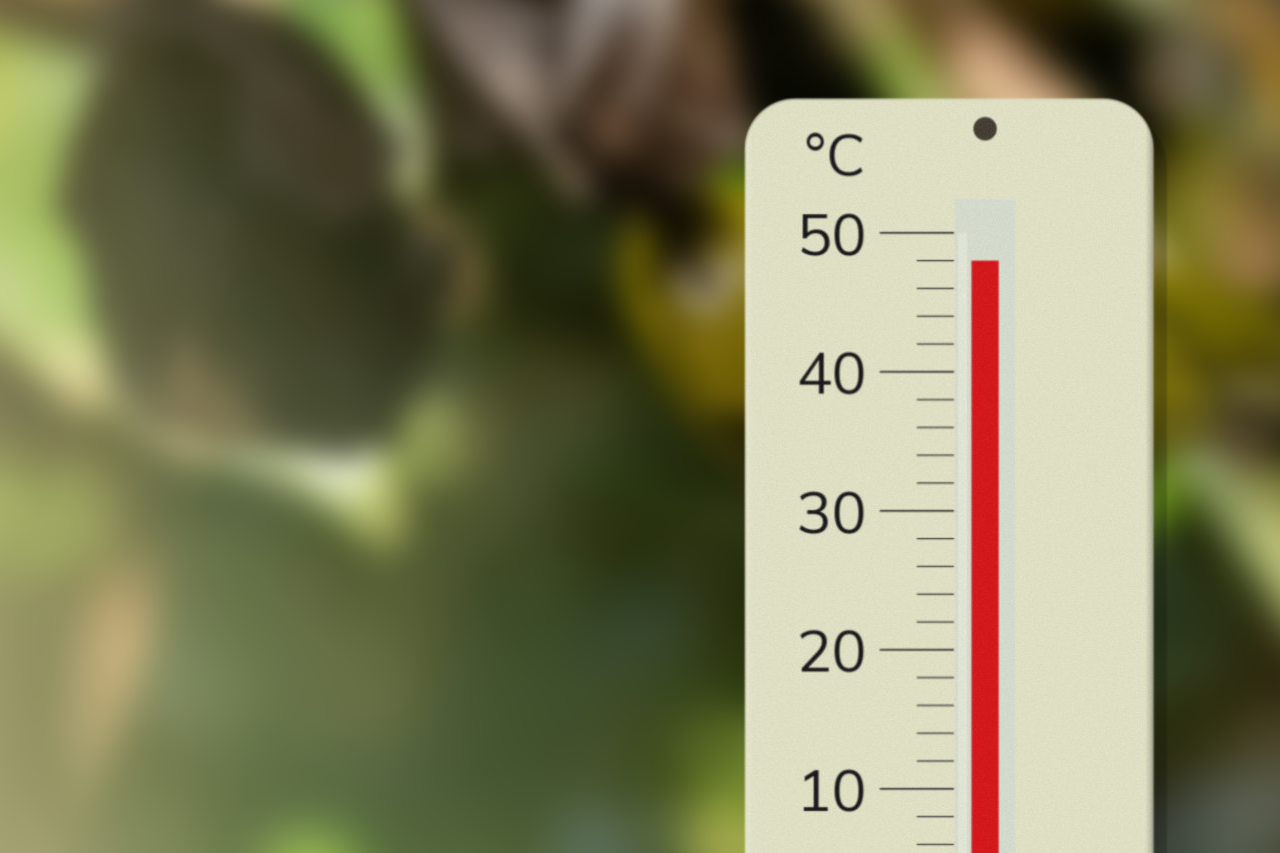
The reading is 48 °C
